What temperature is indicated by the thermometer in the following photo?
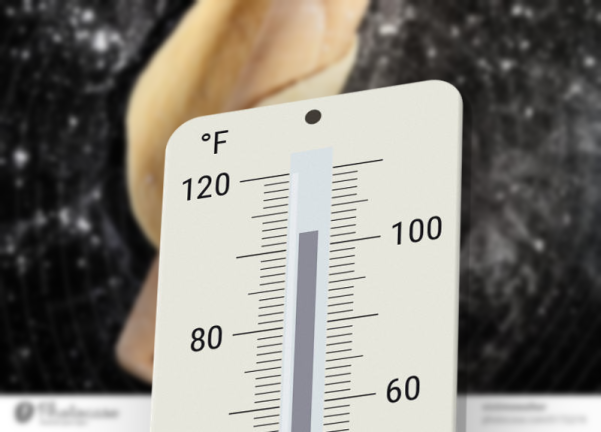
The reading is 104 °F
